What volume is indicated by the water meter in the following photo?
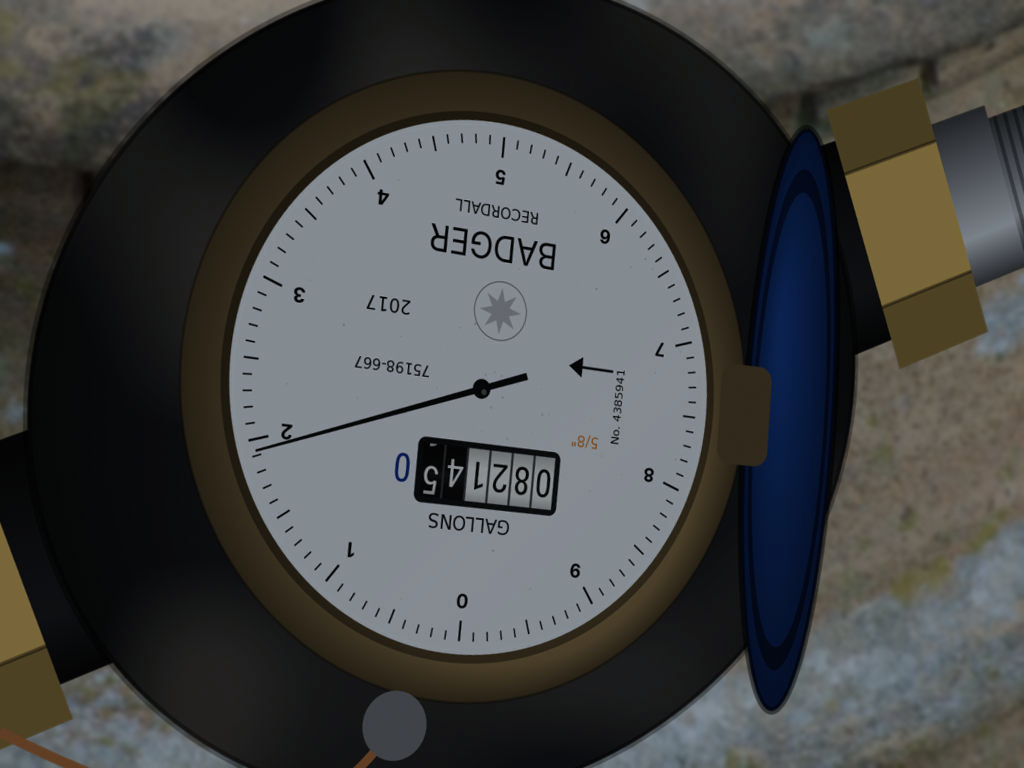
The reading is 821451.9 gal
